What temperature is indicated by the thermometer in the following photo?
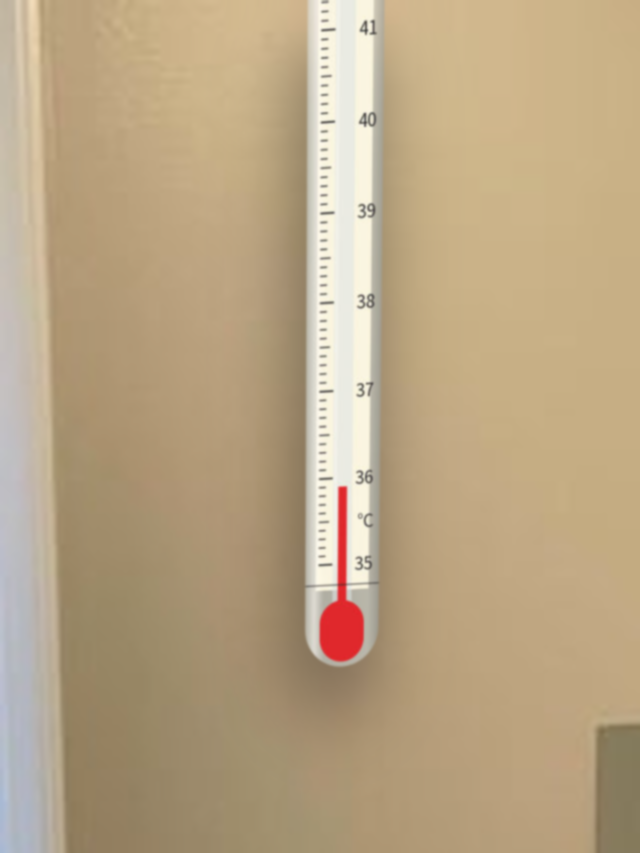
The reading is 35.9 °C
